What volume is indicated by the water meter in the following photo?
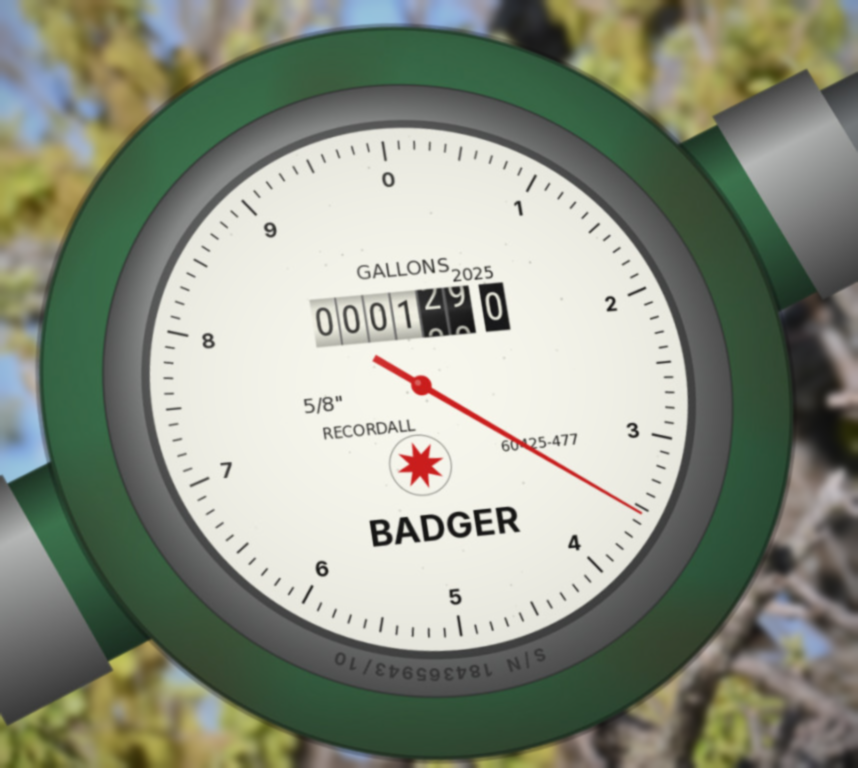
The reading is 1293.5 gal
